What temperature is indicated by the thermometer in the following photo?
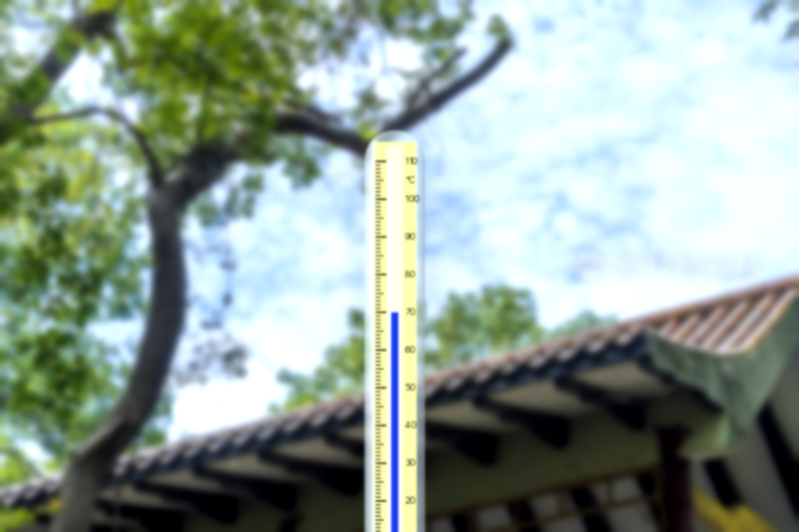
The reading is 70 °C
